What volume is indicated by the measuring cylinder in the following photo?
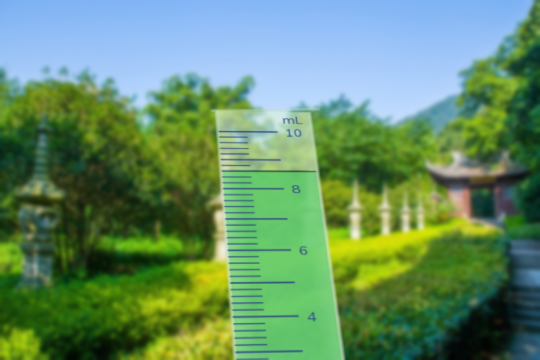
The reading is 8.6 mL
